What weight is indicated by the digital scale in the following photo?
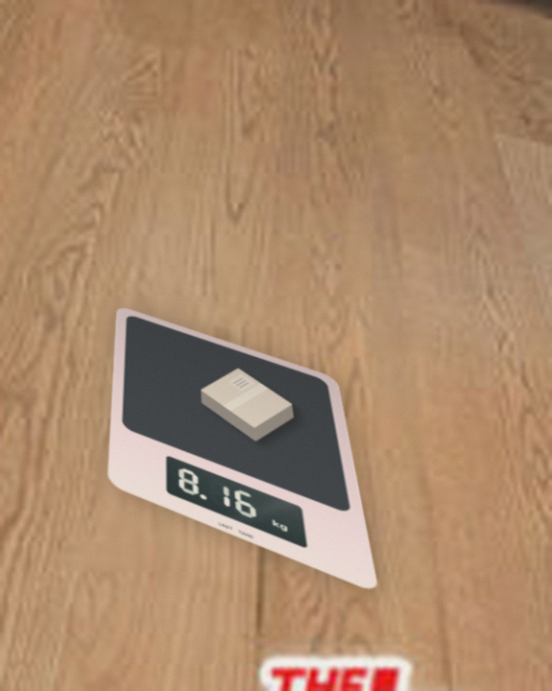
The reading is 8.16 kg
